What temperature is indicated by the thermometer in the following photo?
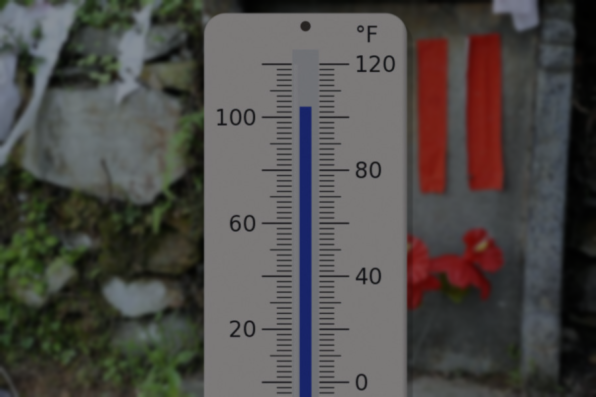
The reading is 104 °F
